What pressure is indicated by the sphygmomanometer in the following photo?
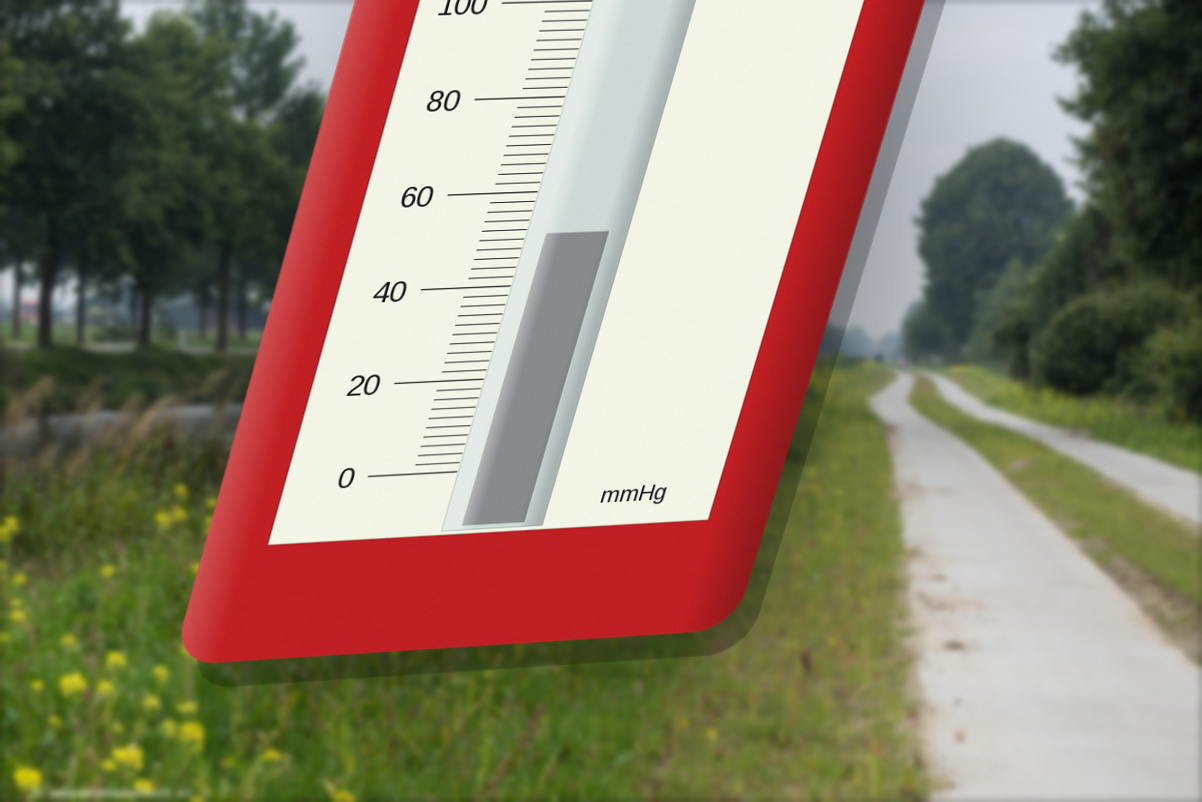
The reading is 51 mmHg
